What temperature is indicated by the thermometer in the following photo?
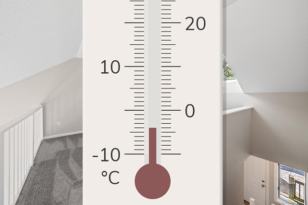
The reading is -4 °C
